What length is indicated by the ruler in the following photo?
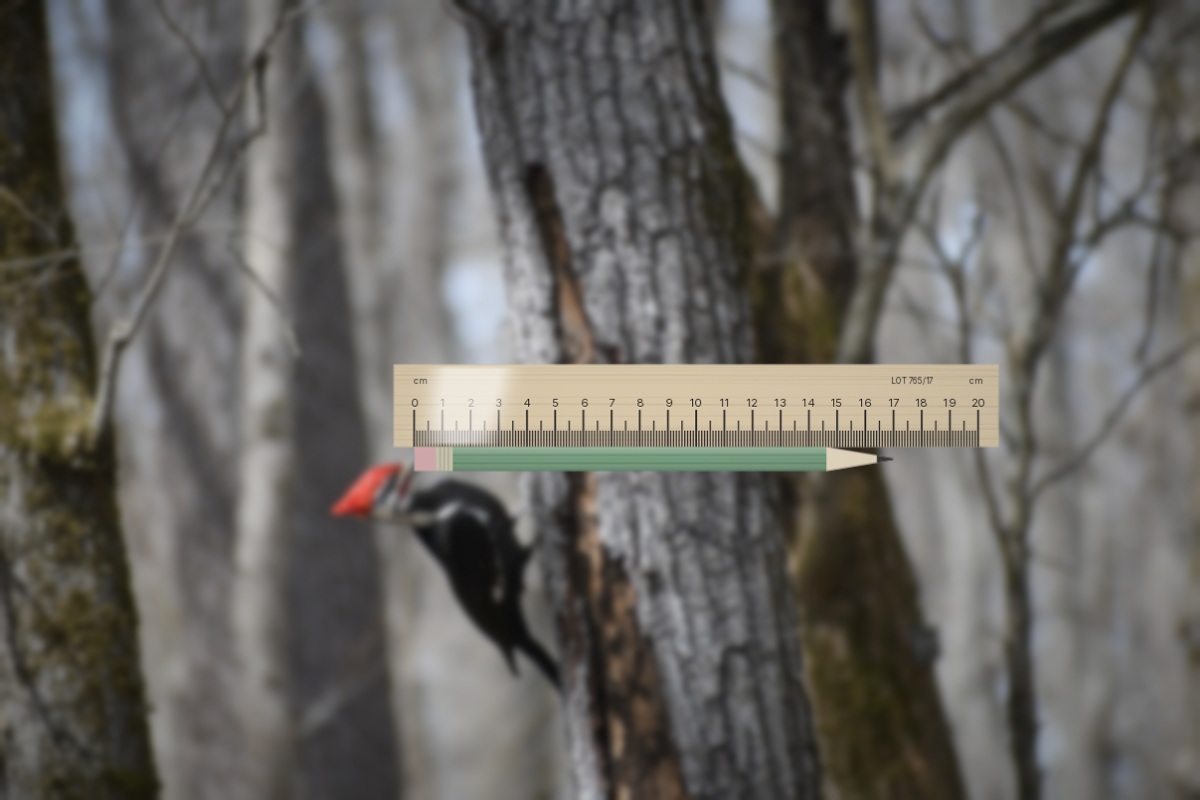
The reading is 17 cm
